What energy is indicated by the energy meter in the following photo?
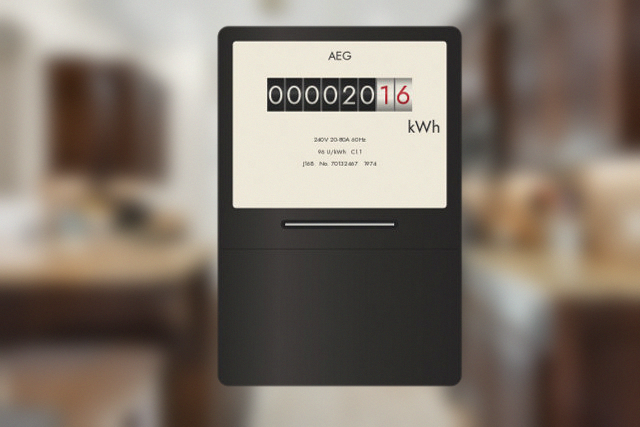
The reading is 20.16 kWh
